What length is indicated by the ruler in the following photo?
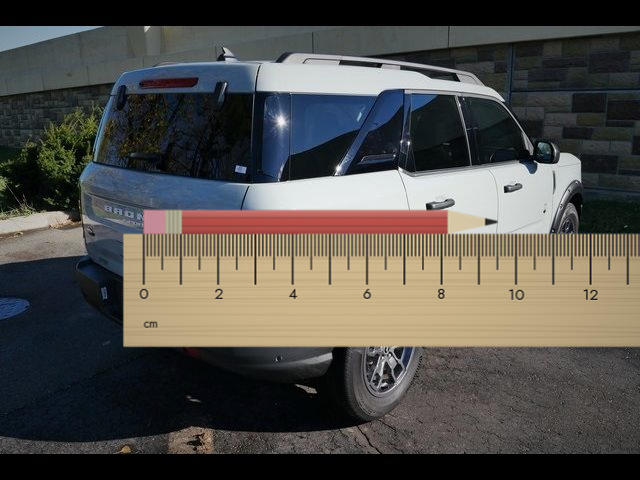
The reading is 9.5 cm
